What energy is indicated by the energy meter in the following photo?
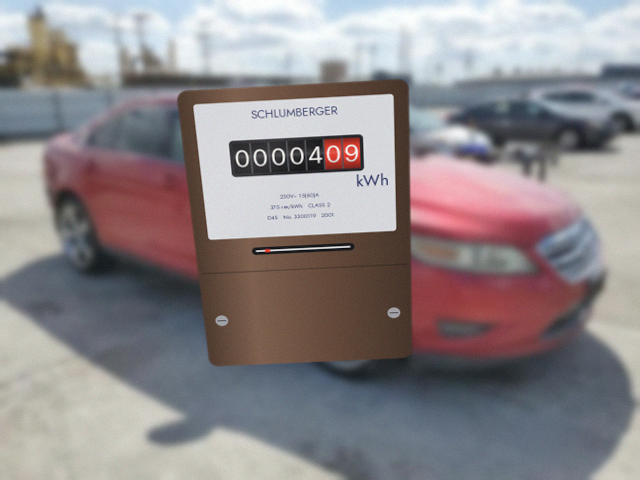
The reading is 4.09 kWh
